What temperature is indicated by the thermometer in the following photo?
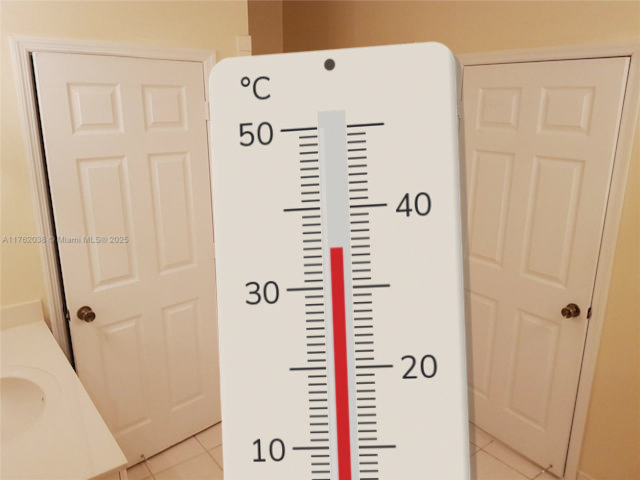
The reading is 35 °C
